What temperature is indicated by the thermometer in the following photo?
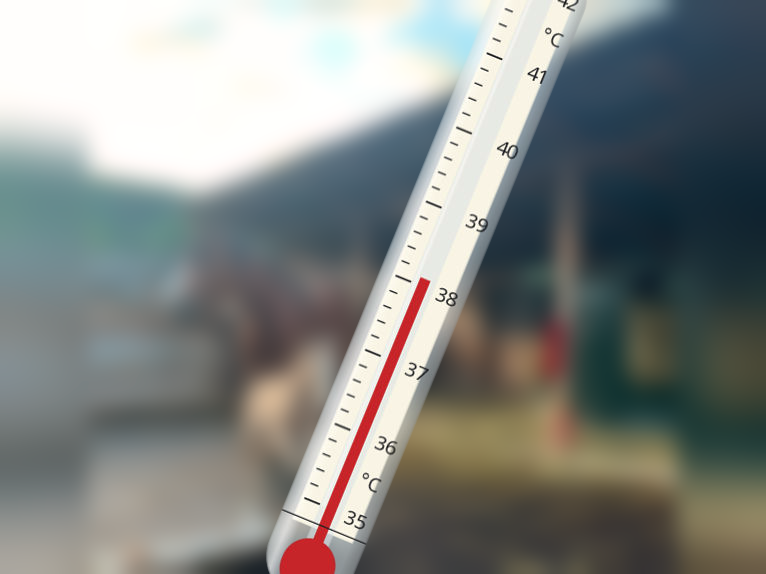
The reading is 38.1 °C
